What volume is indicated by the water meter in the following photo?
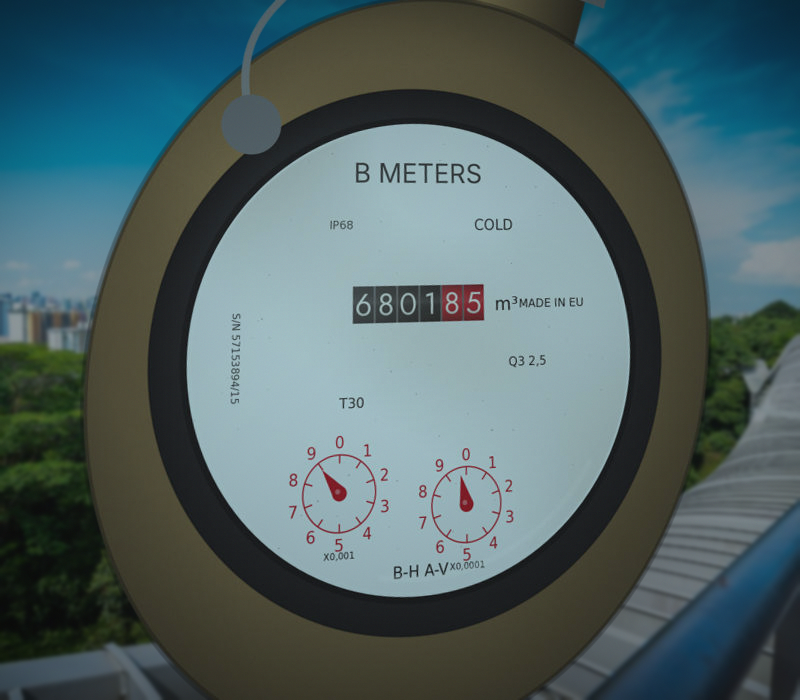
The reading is 6801.8589 m³
